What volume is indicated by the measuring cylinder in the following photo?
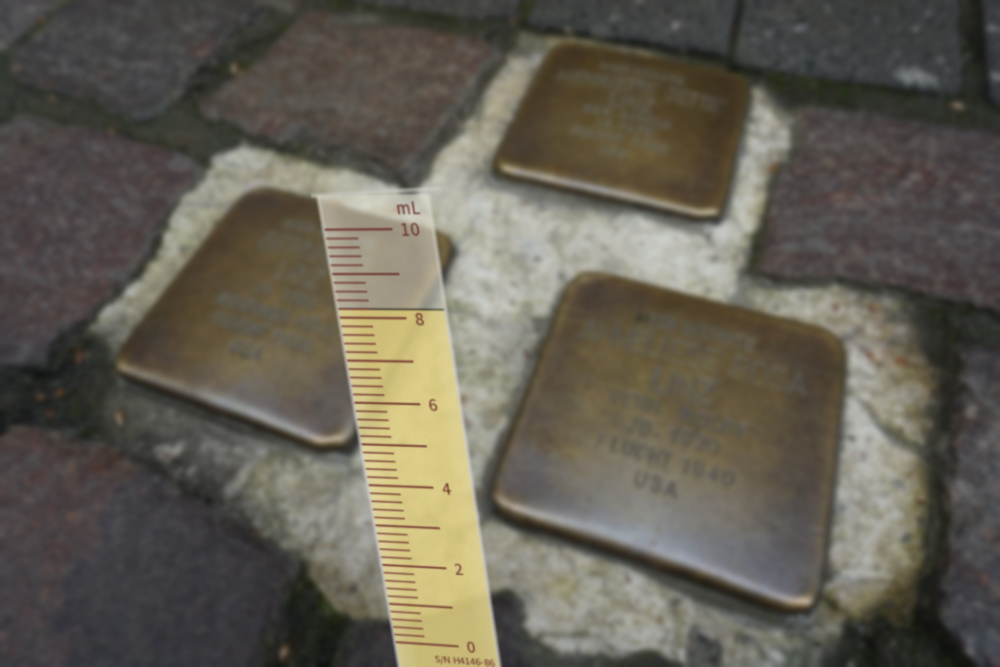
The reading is 8.2 mL
